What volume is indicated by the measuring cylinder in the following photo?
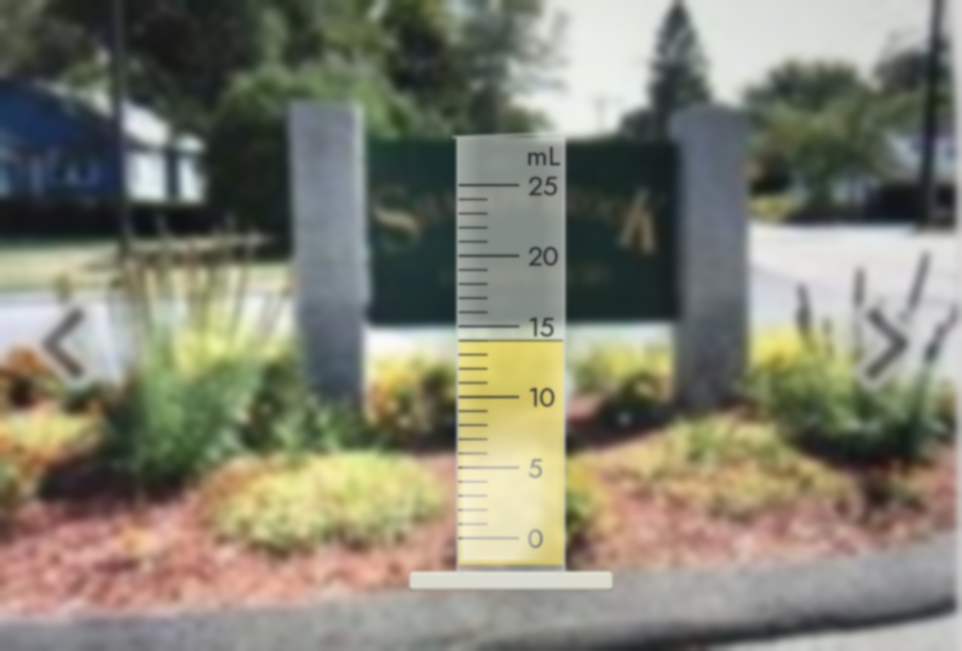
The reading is 14 mL
